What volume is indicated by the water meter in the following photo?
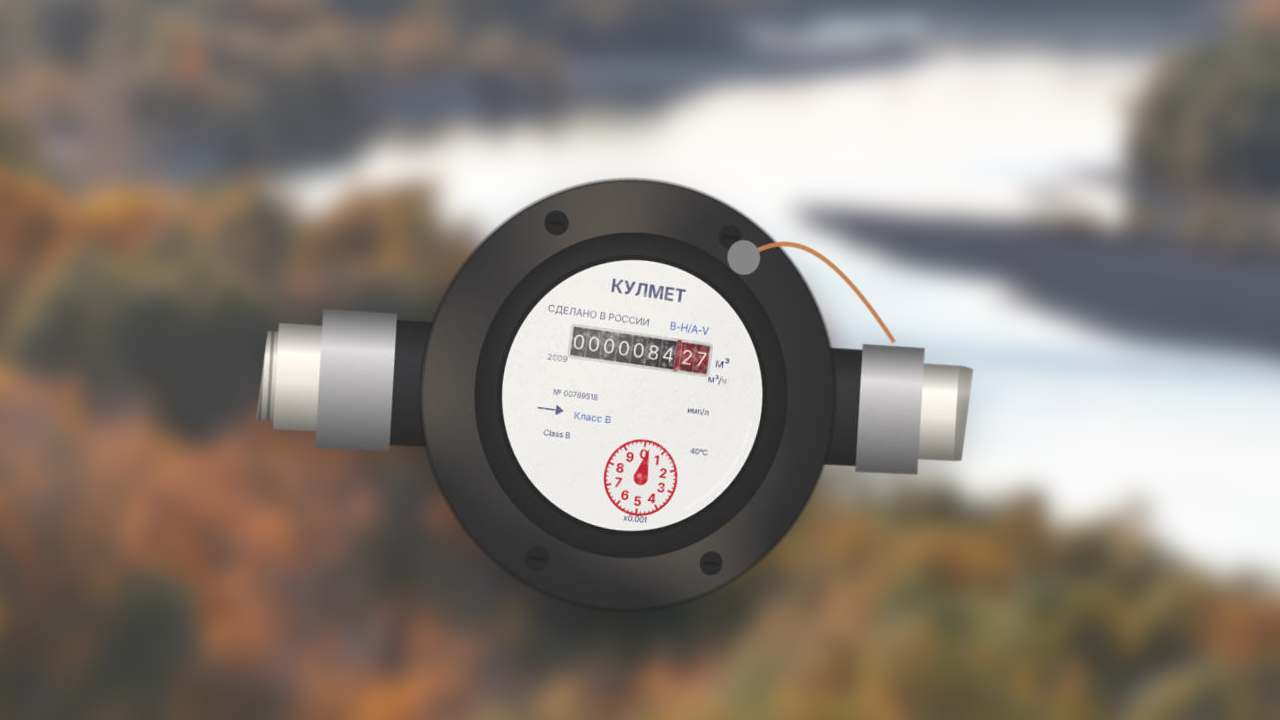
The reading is 84.270 m³
